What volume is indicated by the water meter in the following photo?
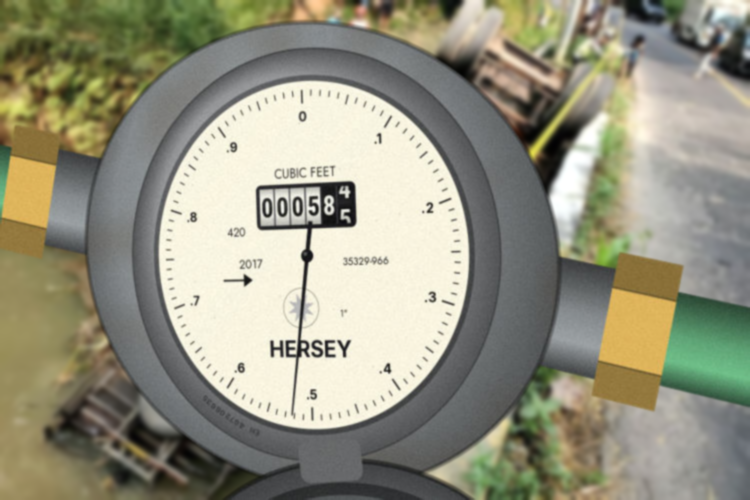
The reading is 584.52 ft³
